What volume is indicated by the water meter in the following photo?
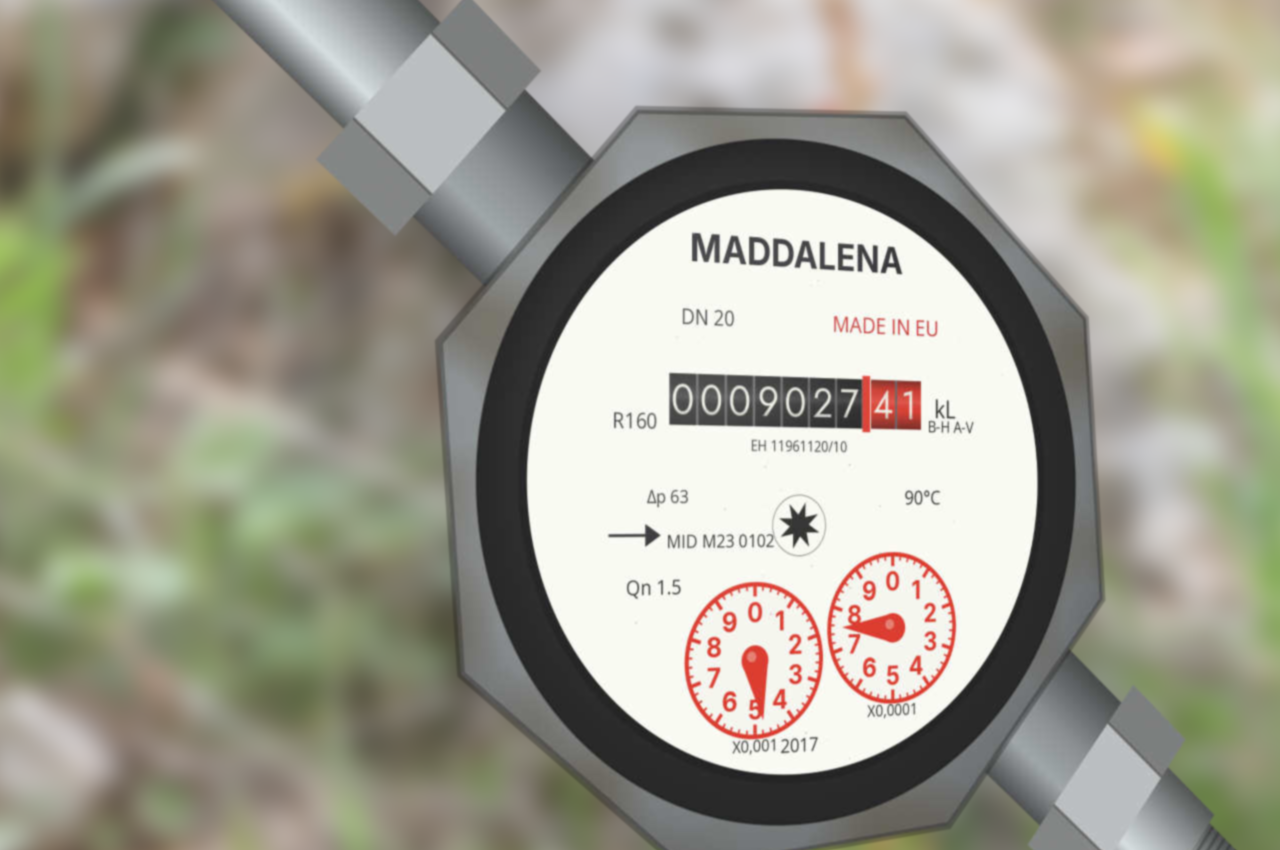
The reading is 9027.4147 kL
